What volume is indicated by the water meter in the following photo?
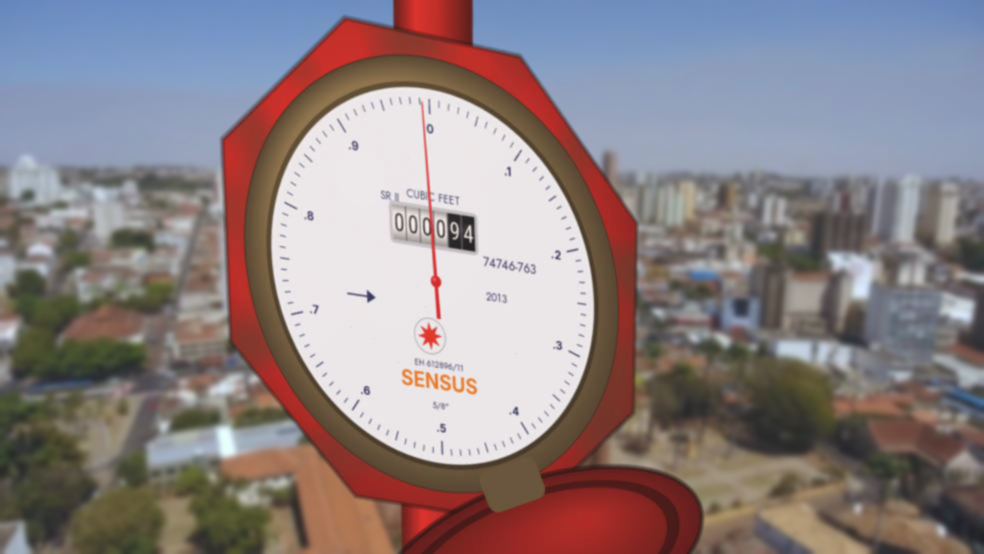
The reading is 93.99 ft³
